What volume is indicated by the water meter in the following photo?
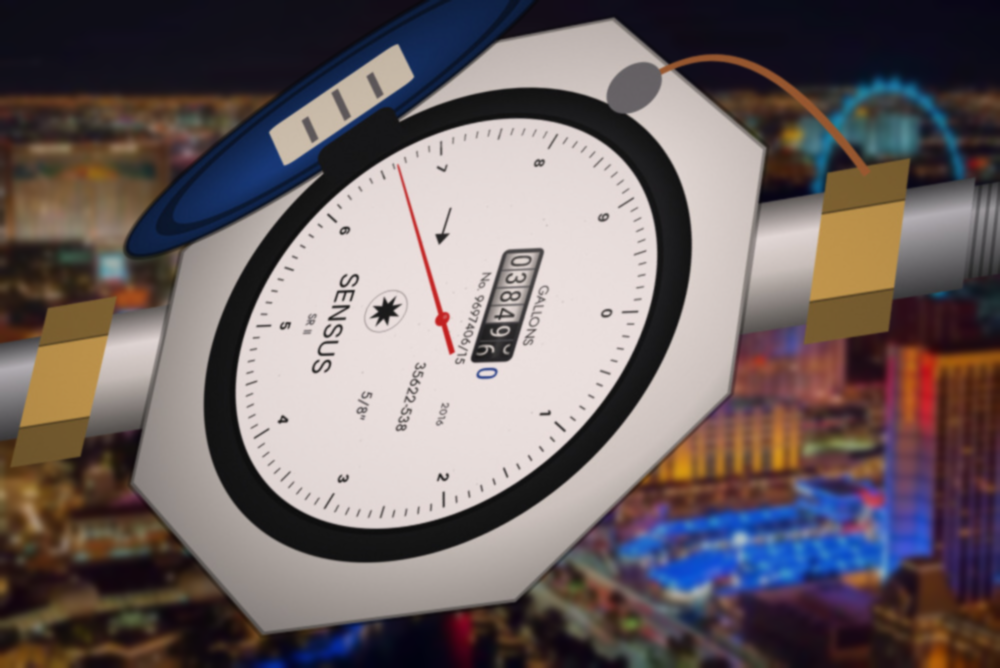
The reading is 384956.6 gal
